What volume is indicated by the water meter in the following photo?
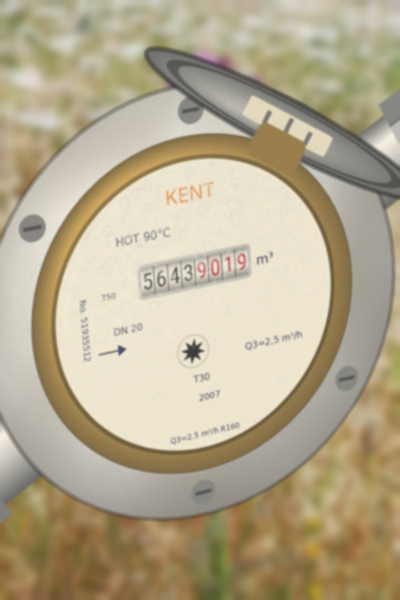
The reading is 5643.9019 m³
